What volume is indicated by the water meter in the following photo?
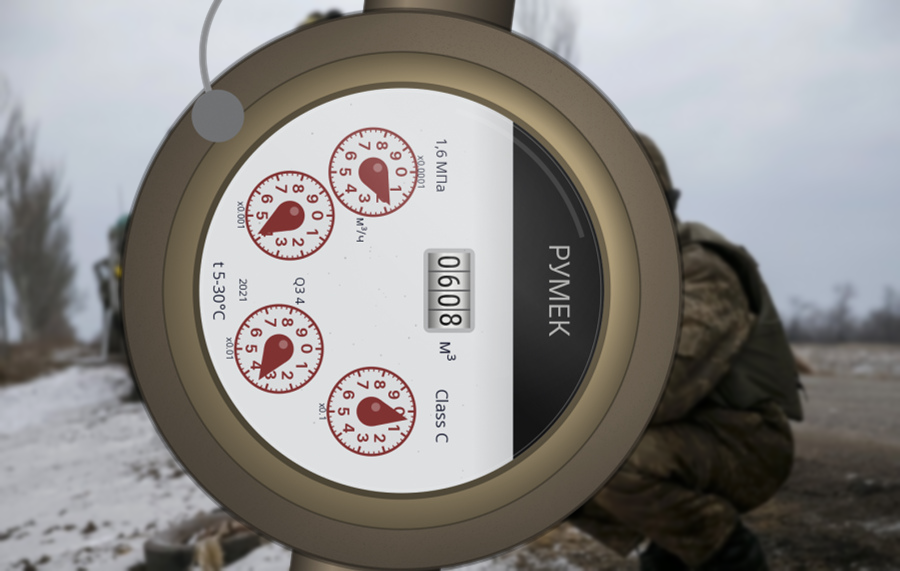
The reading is 608.0341 m³
